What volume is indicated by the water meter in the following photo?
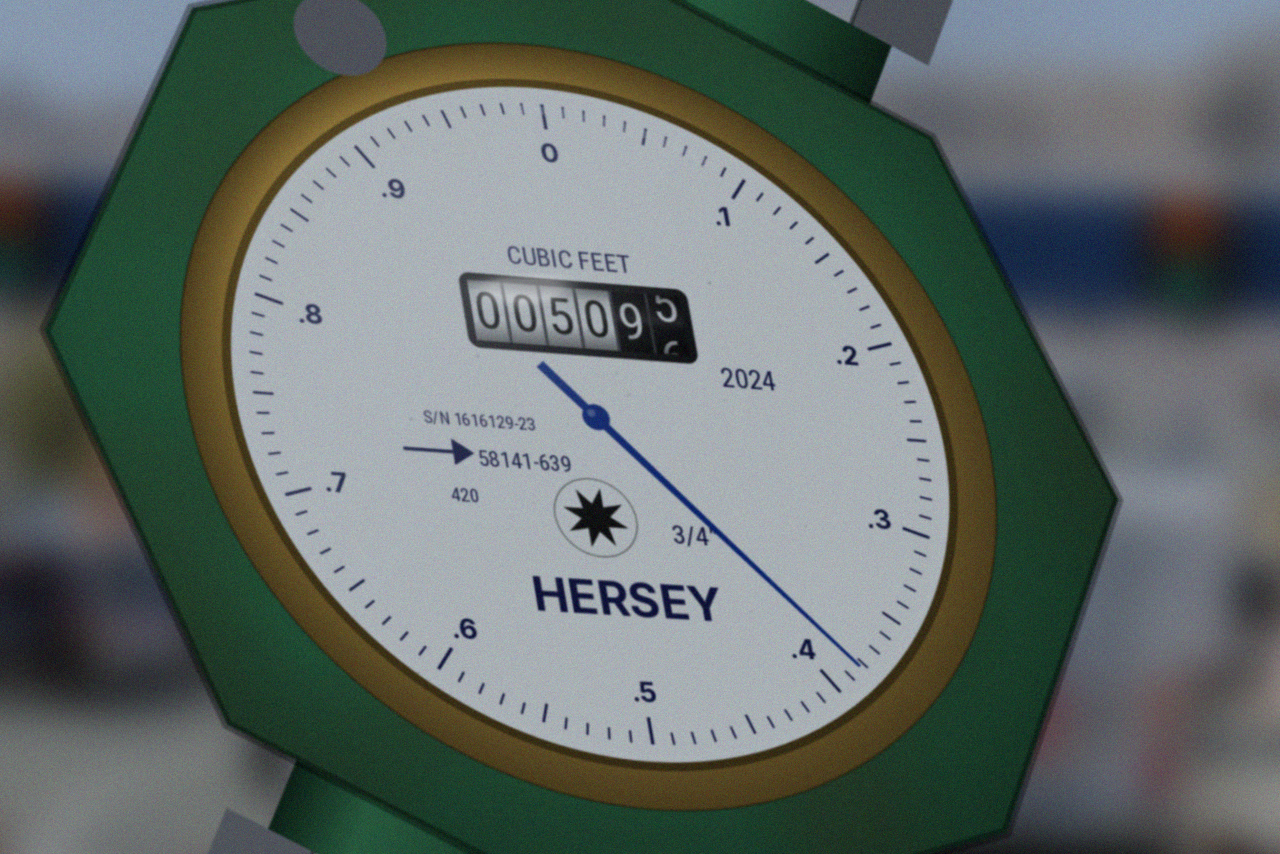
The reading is 5095.38 ft³
